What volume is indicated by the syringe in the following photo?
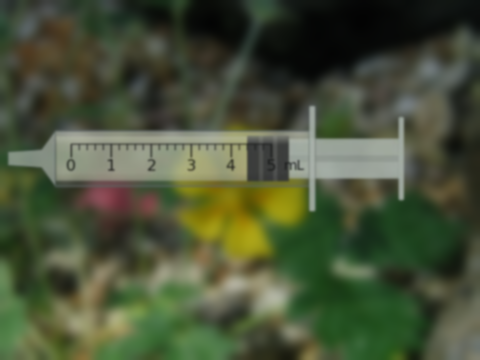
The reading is 4.4 mL
